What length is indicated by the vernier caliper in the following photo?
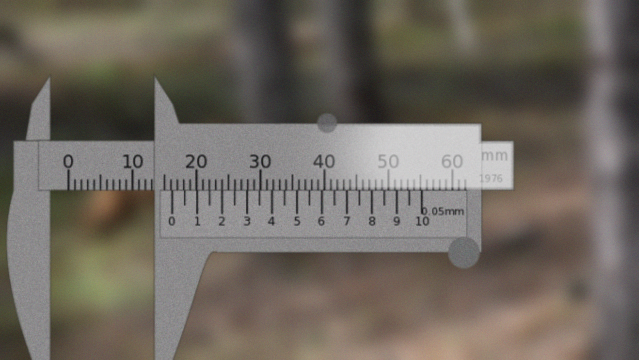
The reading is 16.2 mm
